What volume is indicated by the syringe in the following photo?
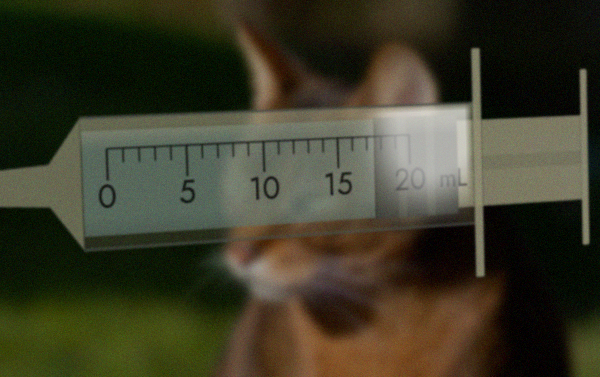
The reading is 17.5 mL
